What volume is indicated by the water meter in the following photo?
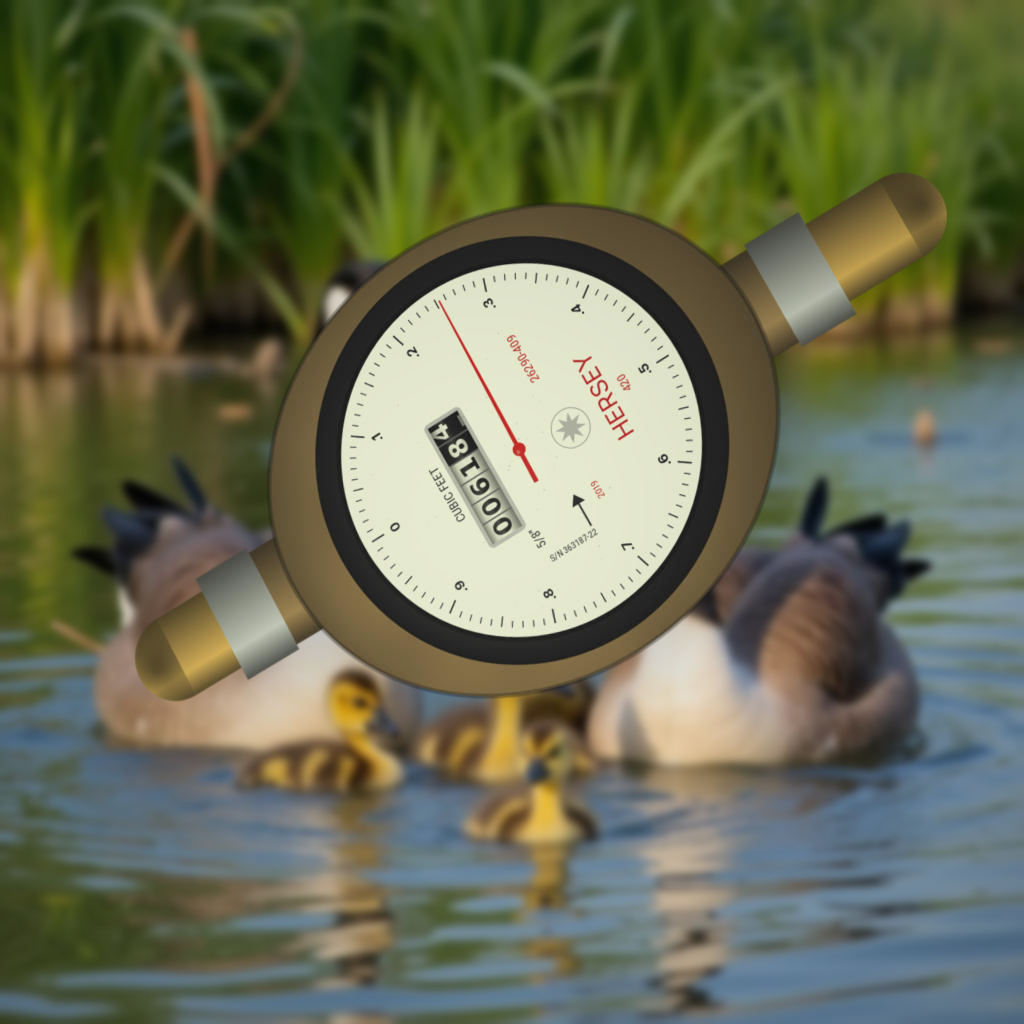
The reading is 6184.25 ft³
